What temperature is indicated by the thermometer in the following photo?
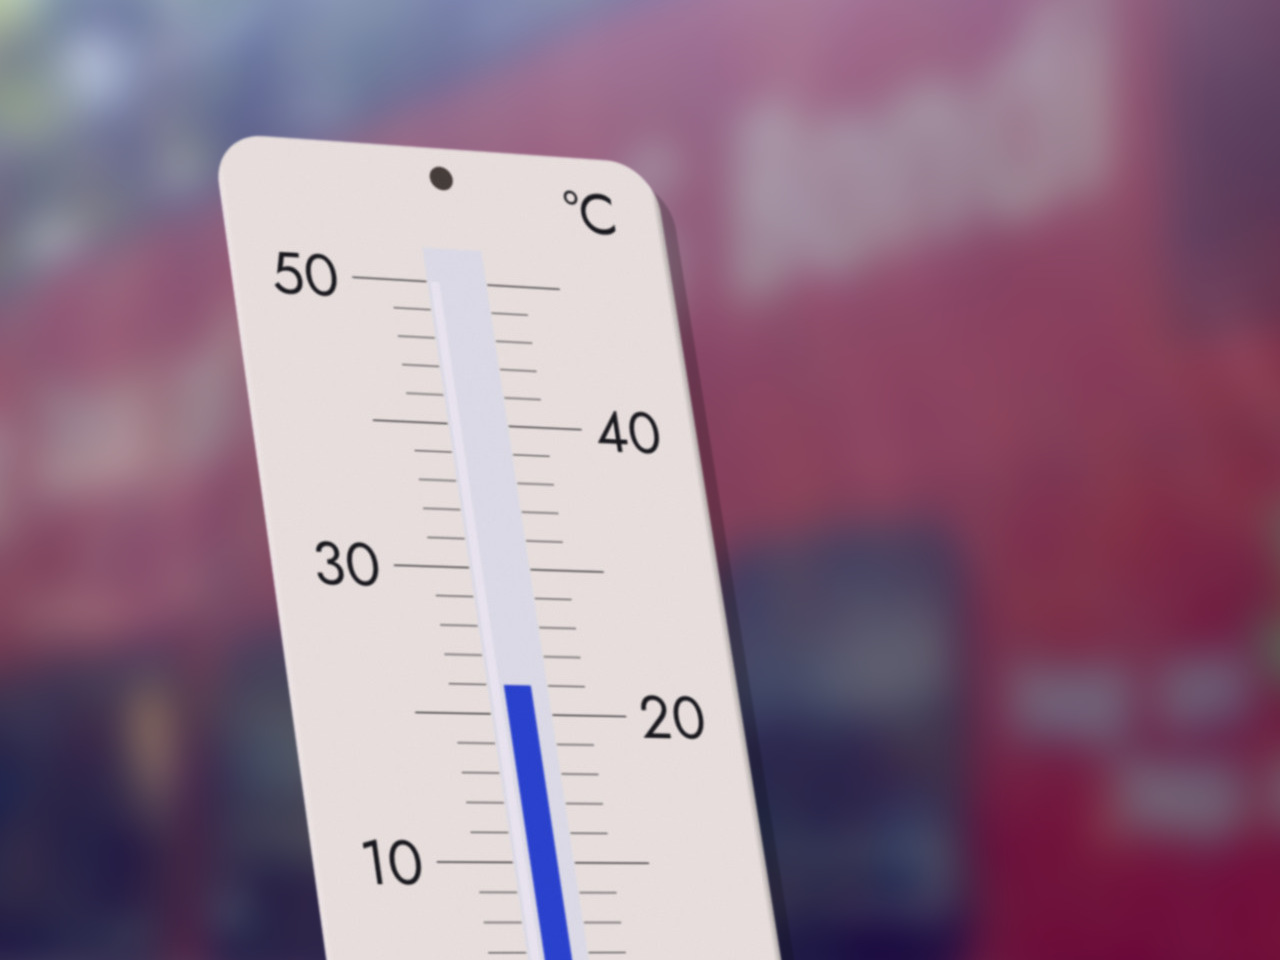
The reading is 22 °C
